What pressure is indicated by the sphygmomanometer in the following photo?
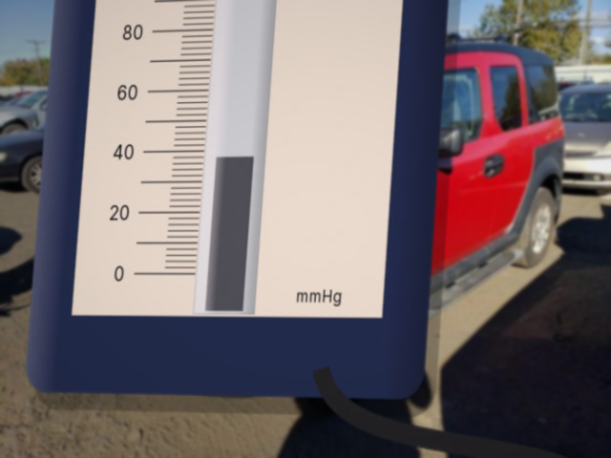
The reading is 38 mmHg
